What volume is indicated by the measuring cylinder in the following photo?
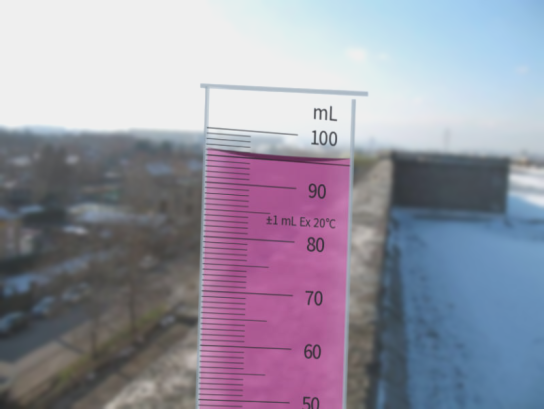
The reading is 95 mL
